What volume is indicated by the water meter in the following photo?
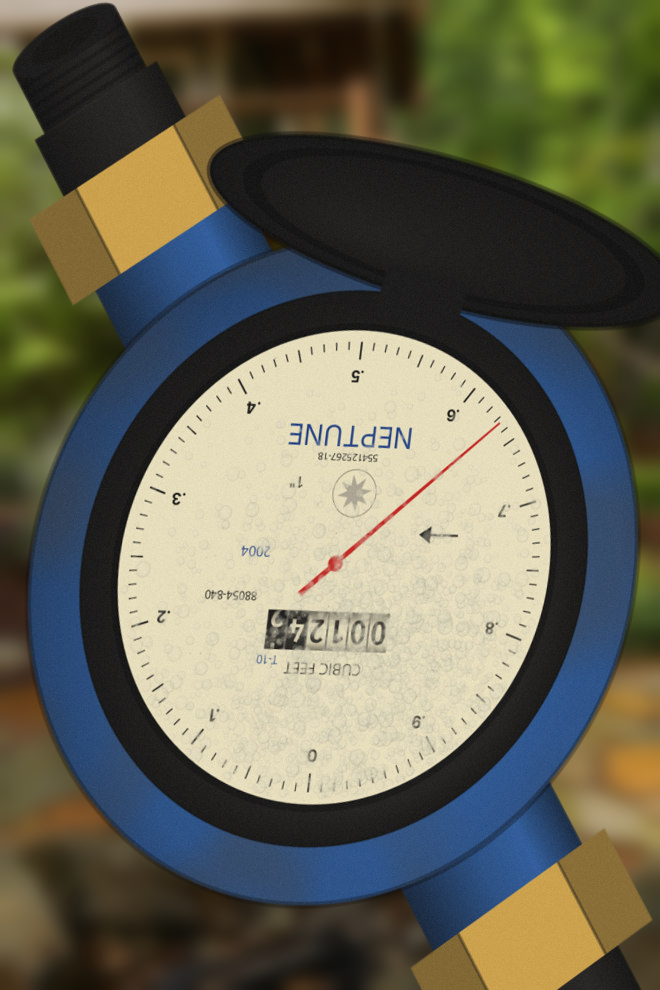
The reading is 1241.63 ft³
